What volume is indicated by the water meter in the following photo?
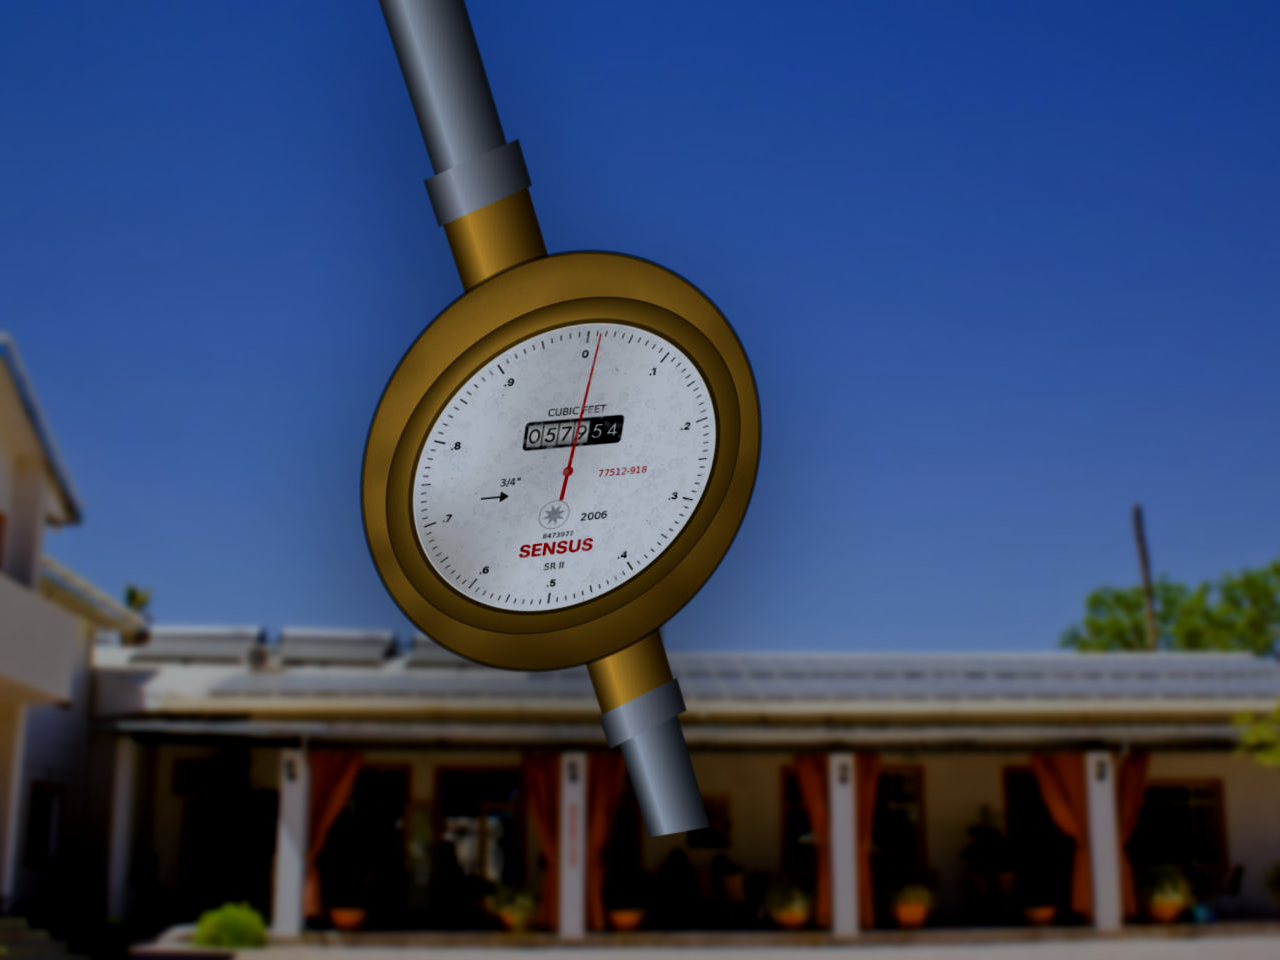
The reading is 57954.01 ft³
